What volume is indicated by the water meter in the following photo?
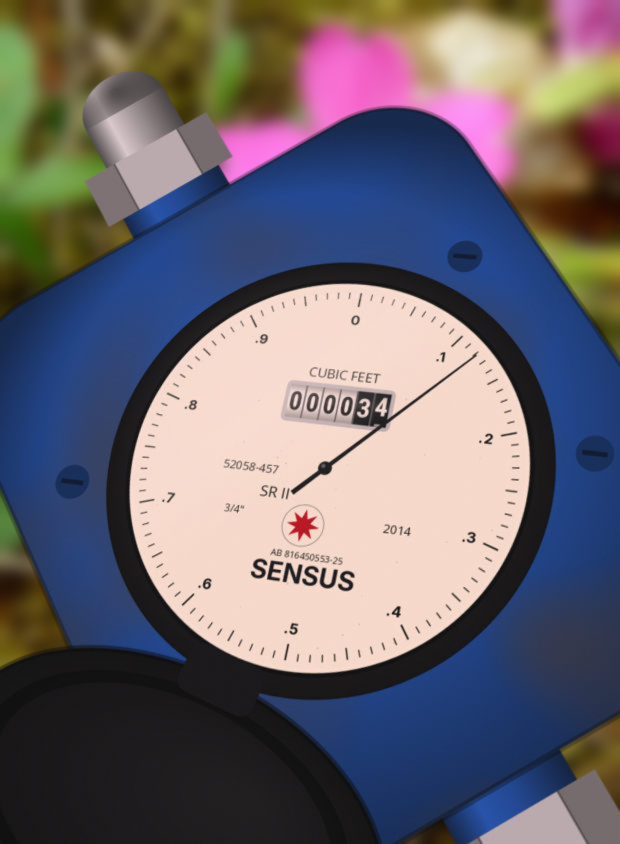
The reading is 34.12 ft³
